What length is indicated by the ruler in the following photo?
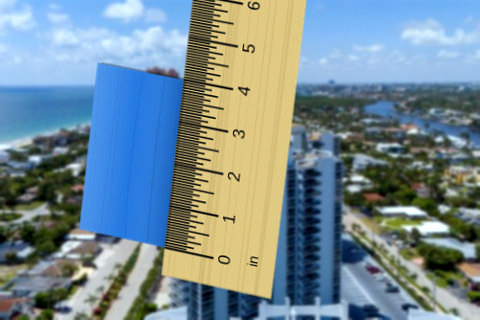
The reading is 4 in
